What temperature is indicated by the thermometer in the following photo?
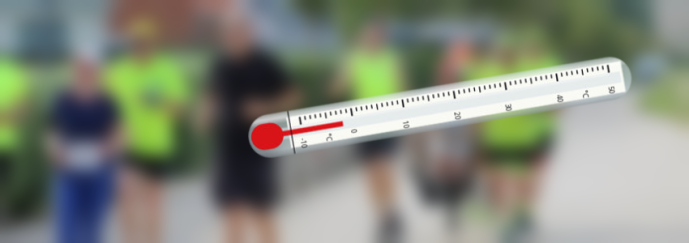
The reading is -2 °C
